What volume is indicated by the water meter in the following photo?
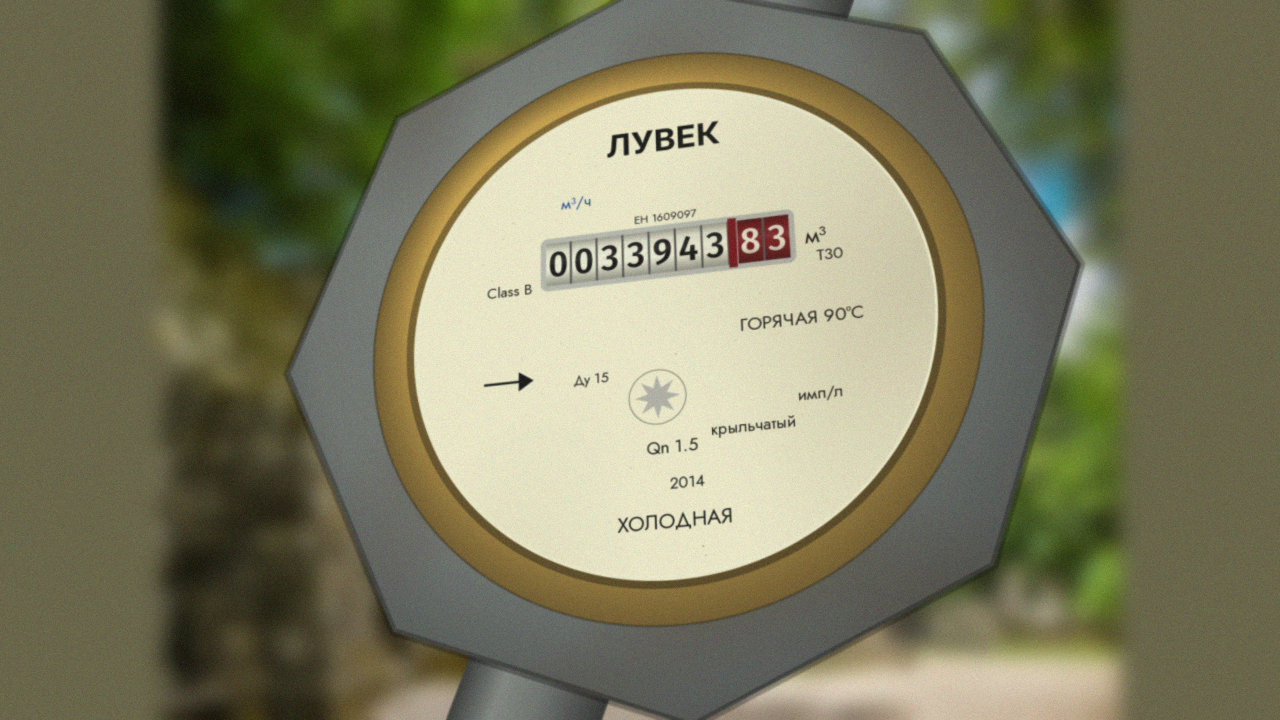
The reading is 33943.83 m³
